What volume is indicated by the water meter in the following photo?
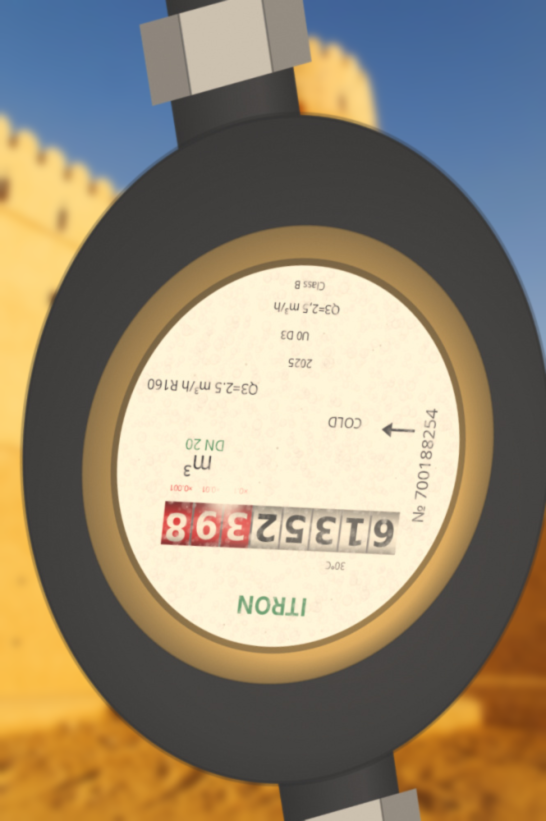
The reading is 61352.398 m³
